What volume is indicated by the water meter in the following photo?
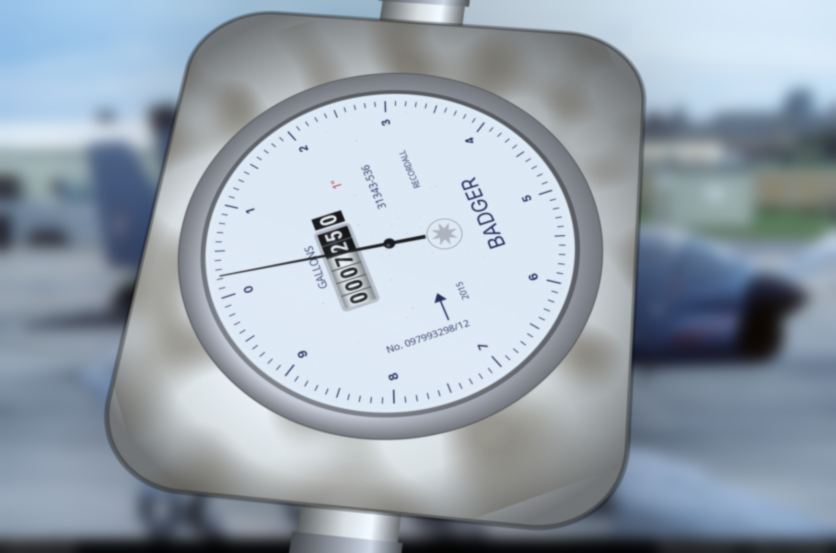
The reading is 7250.2 gal
